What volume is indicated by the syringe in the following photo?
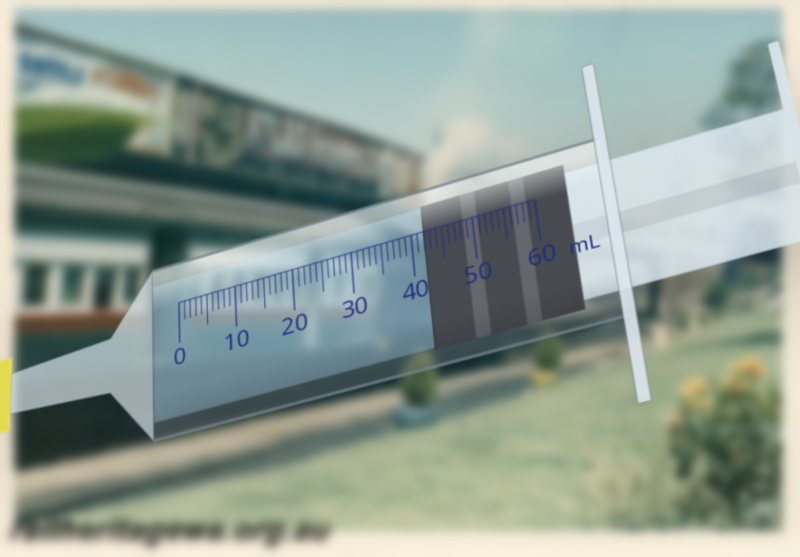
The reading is 42 mL
